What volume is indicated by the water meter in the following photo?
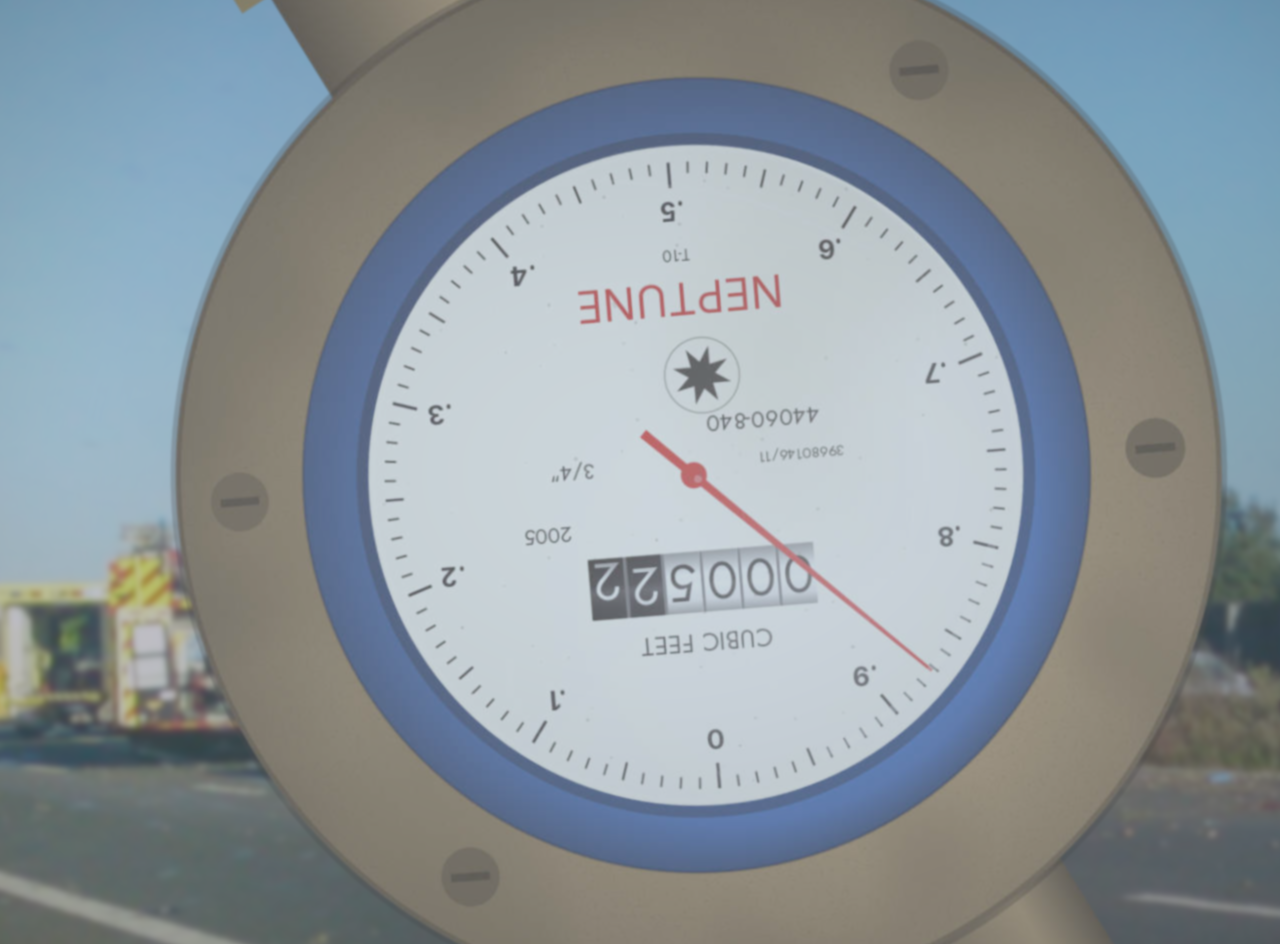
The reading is 521.87 ft³
